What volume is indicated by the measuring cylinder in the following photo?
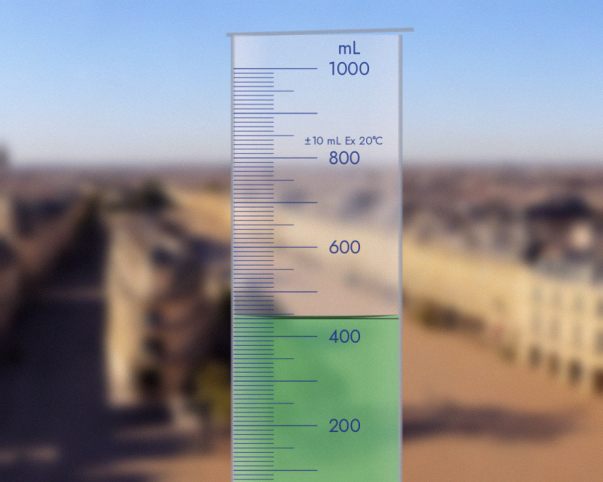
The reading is 440 mL
